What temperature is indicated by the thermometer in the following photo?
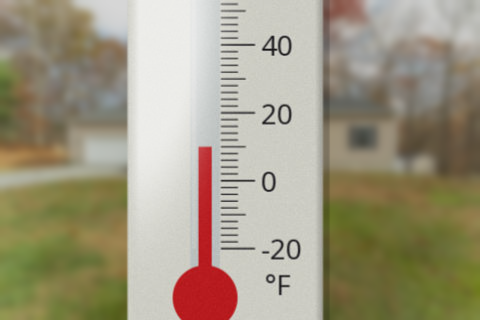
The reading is 10 °F
